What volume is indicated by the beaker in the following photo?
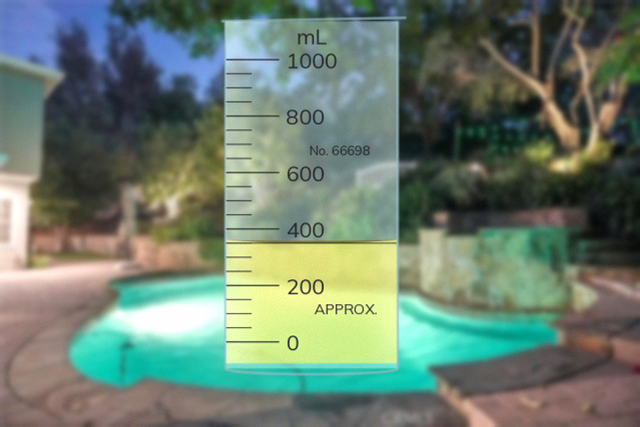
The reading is 350 mL
